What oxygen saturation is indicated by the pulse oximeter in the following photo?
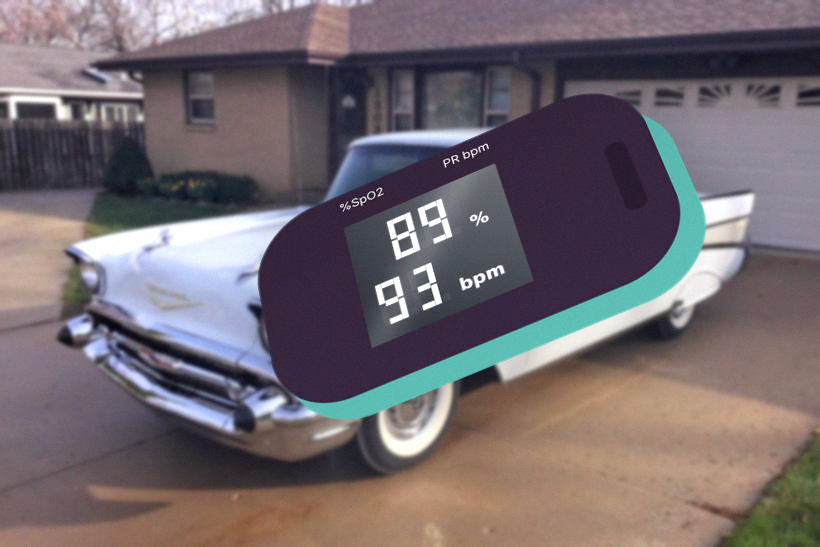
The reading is 89 %
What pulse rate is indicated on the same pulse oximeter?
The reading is 93 bpm
